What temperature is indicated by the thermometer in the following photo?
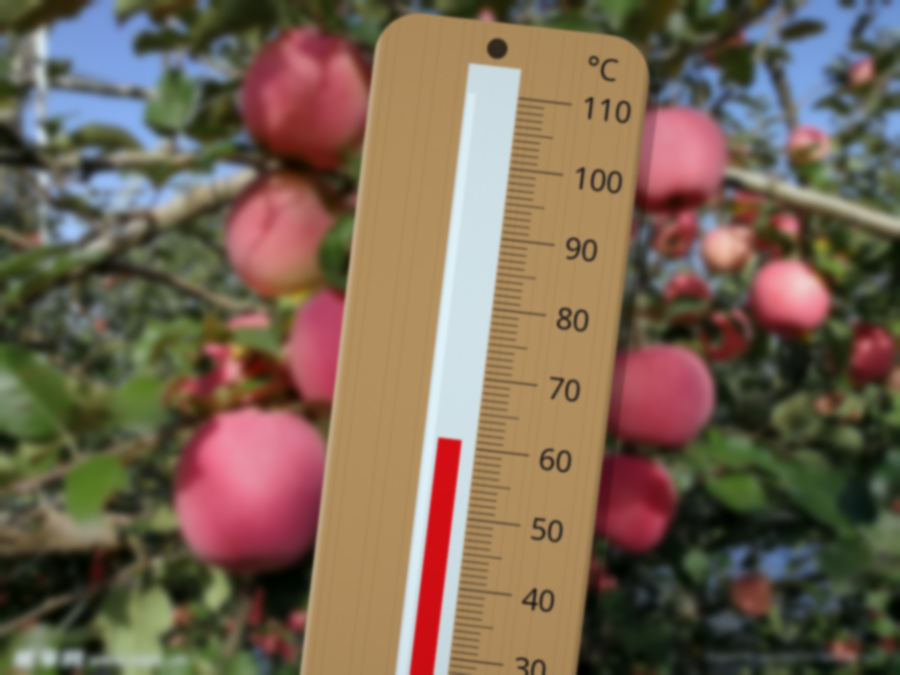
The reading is 61 °C
